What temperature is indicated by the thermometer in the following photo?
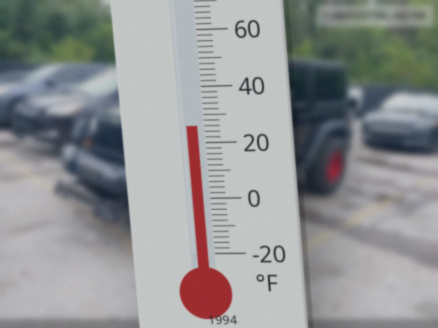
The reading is 26 °F
